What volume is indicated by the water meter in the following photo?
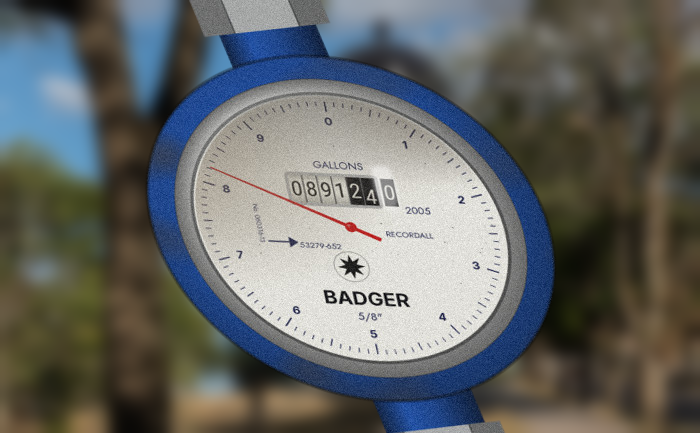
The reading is 891238.2 gal
